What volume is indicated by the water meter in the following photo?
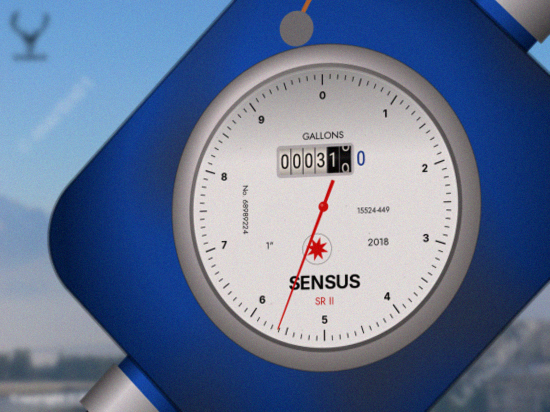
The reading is 3185.6 gal
